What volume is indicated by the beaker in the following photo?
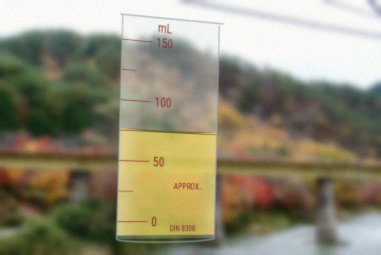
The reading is 75 mL
